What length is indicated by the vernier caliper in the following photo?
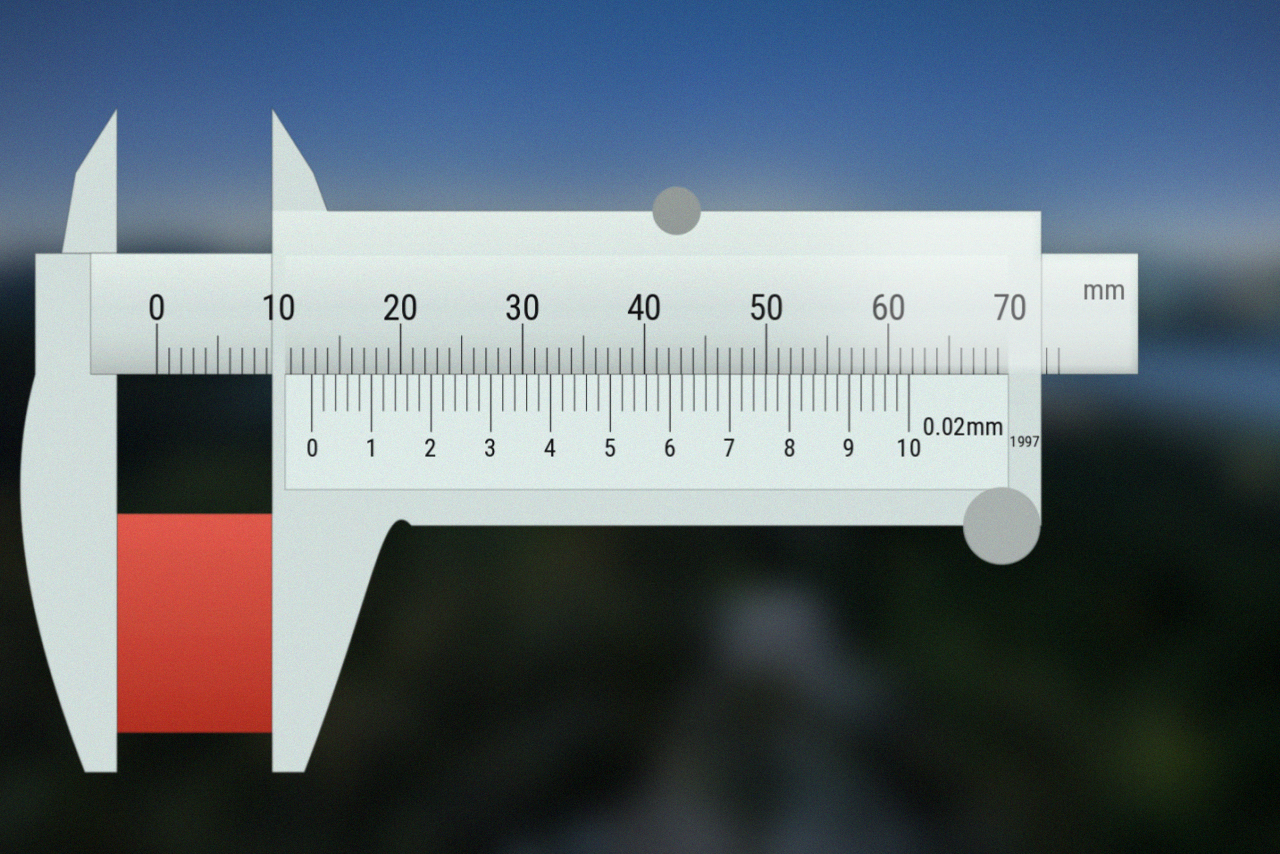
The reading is 12.7 mm
